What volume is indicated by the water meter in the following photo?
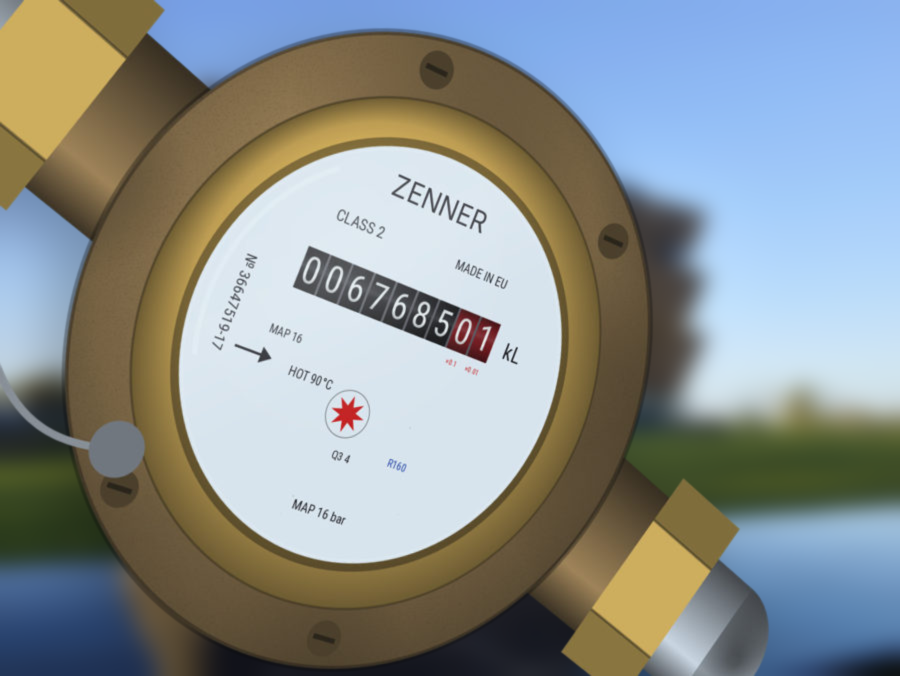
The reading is 67685.01 kL
